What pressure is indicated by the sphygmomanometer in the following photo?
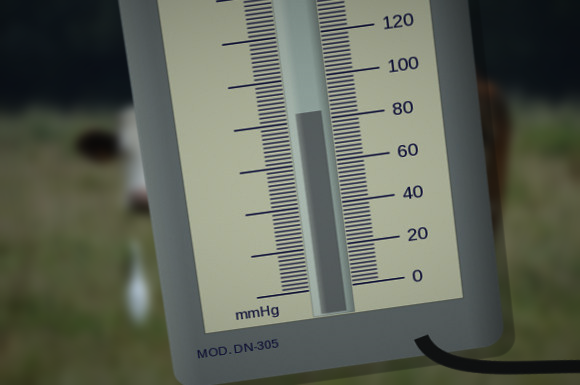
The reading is 84 mmHg
